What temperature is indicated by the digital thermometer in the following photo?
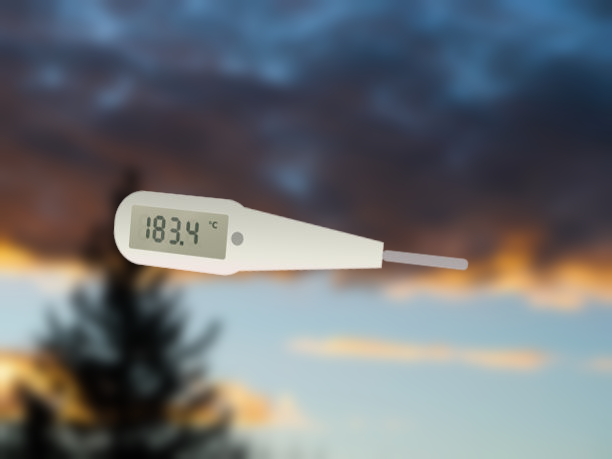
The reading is 183.4 °C
